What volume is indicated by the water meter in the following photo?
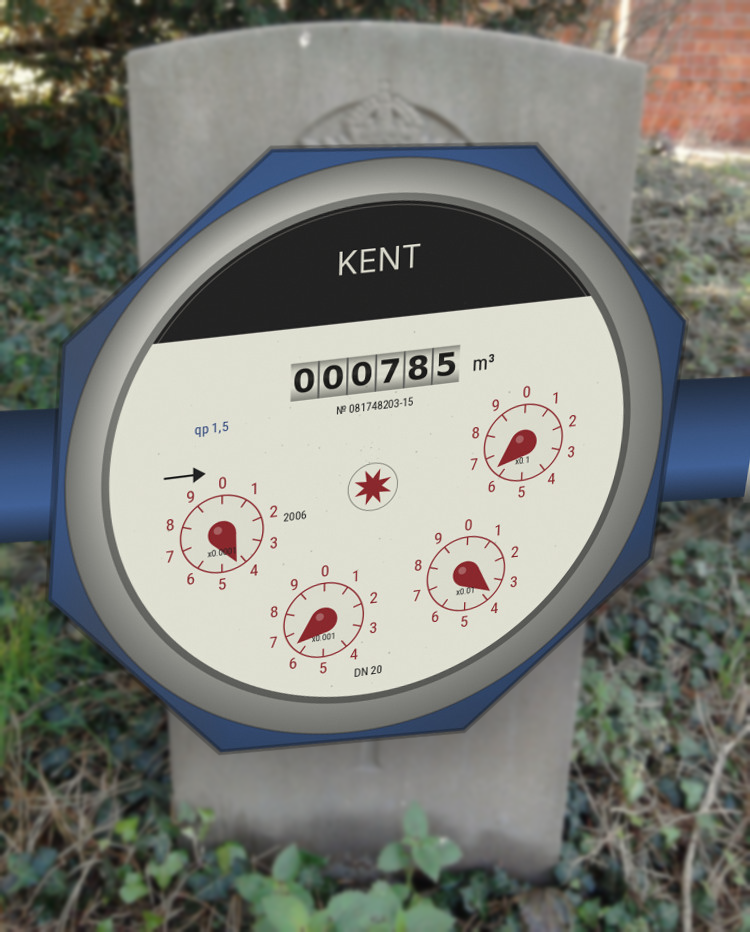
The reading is 785.6364 m³
